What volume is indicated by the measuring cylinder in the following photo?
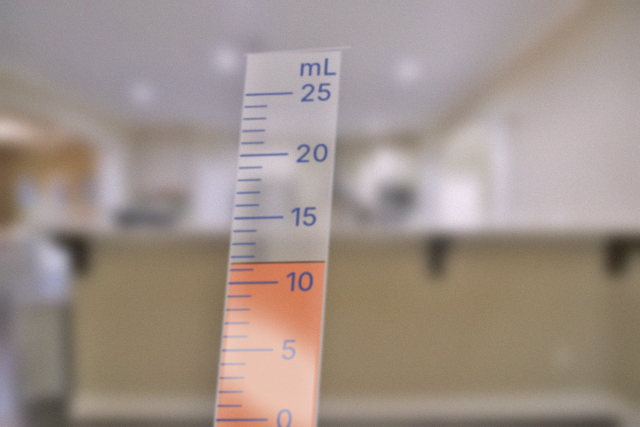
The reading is 11.5 mL
